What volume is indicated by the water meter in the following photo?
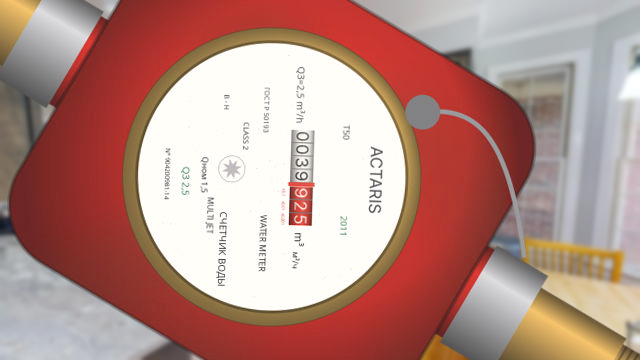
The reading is 39.925 m³
